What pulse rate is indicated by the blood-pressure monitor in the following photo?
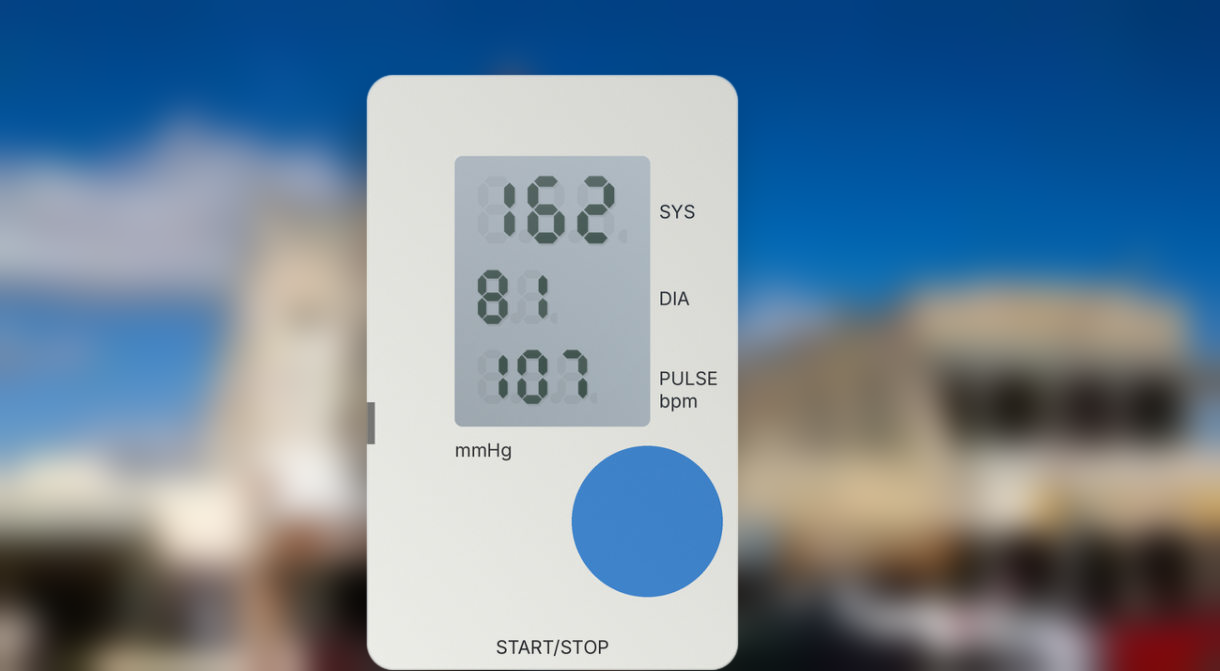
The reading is 107 bpm
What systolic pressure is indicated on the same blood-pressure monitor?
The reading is 162 mmHg
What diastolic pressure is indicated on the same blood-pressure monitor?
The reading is 81 mmHg
